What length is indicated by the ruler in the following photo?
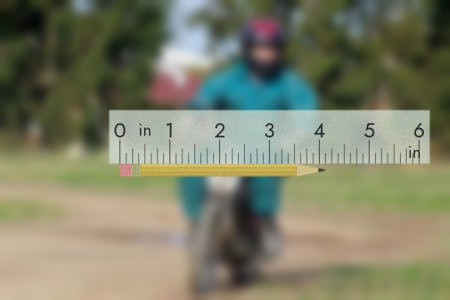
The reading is 4.125 in
